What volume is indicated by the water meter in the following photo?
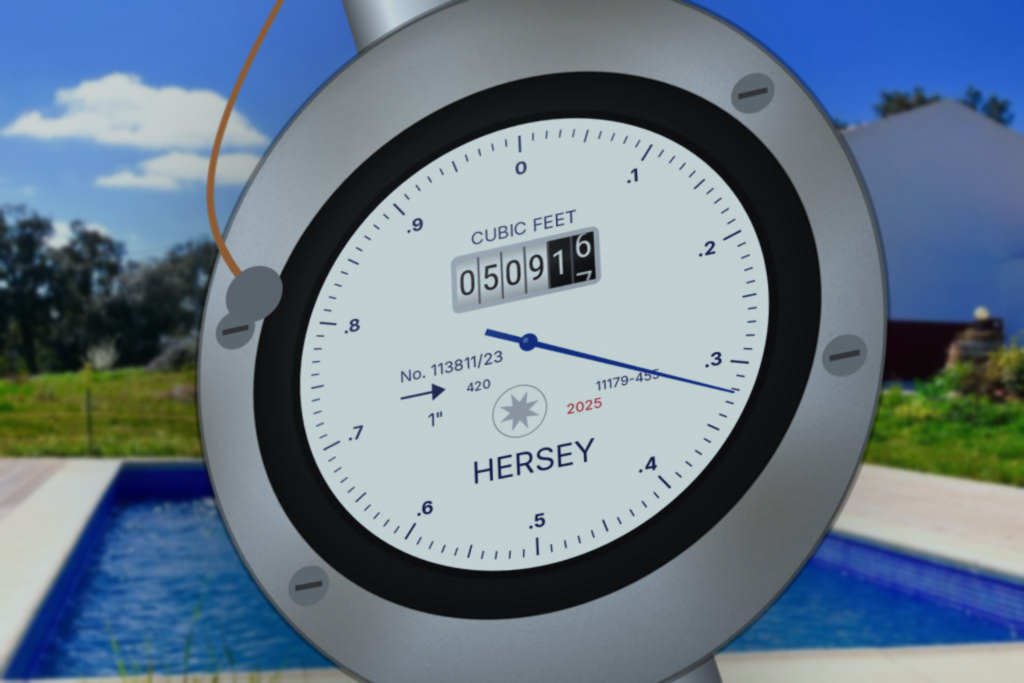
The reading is 50916.32 ft³
